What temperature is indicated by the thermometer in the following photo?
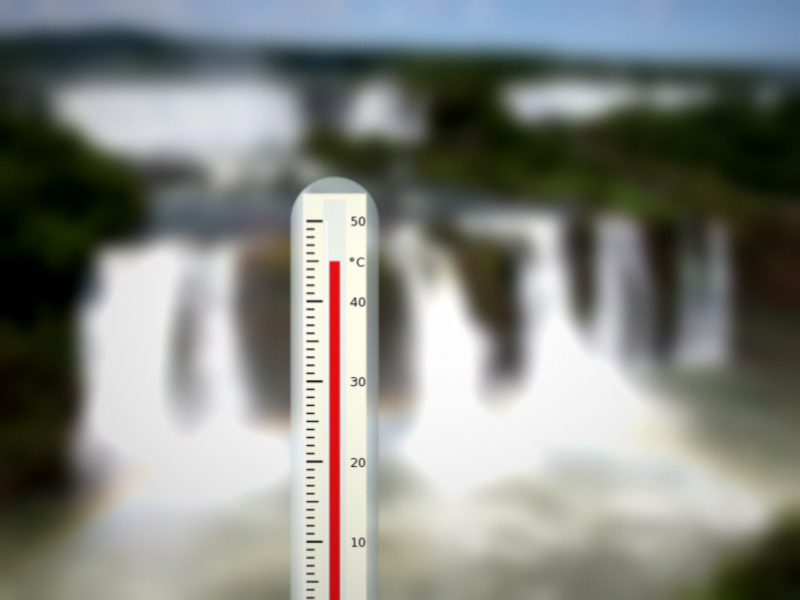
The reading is 45 °C
